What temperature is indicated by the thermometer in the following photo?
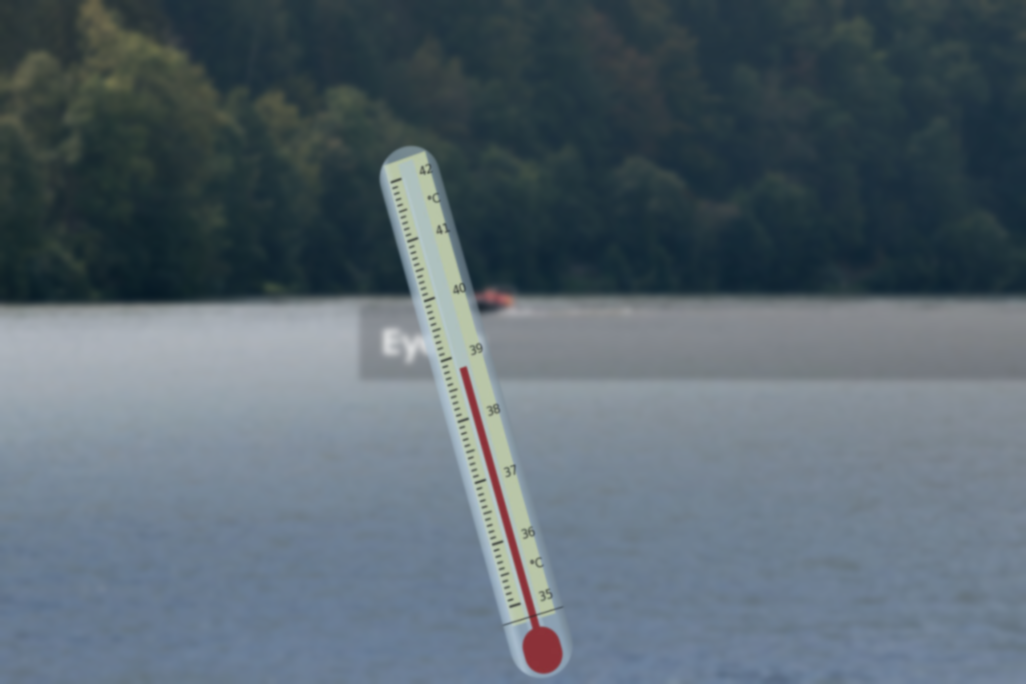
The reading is 38.8 °C
